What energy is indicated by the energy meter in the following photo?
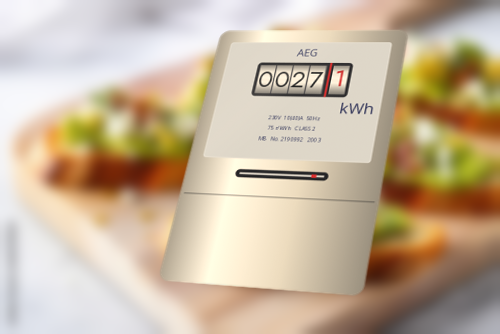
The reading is 27.1 kWh
